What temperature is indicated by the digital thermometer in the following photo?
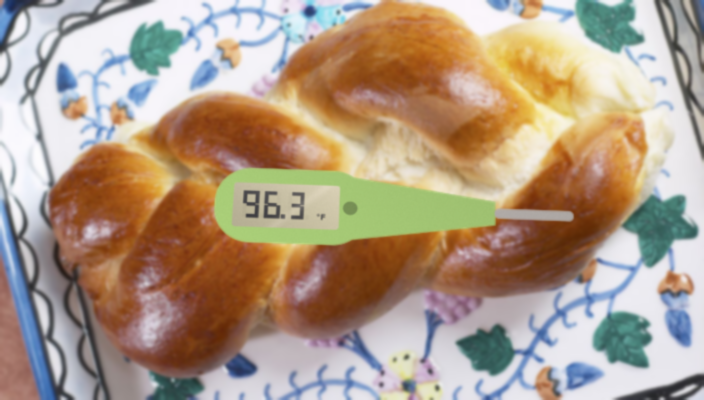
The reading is 96.3 °F
